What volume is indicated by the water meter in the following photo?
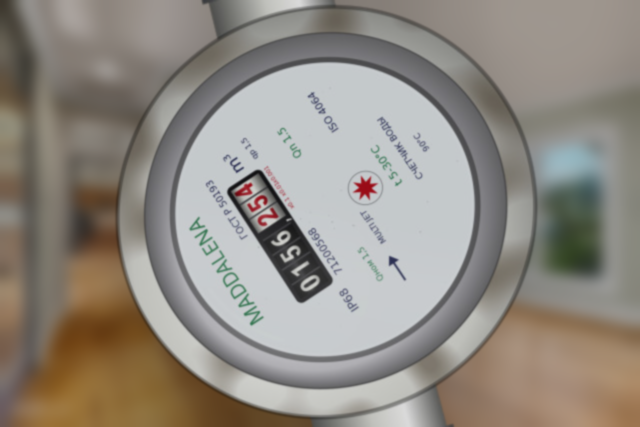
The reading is 156.254 m³
